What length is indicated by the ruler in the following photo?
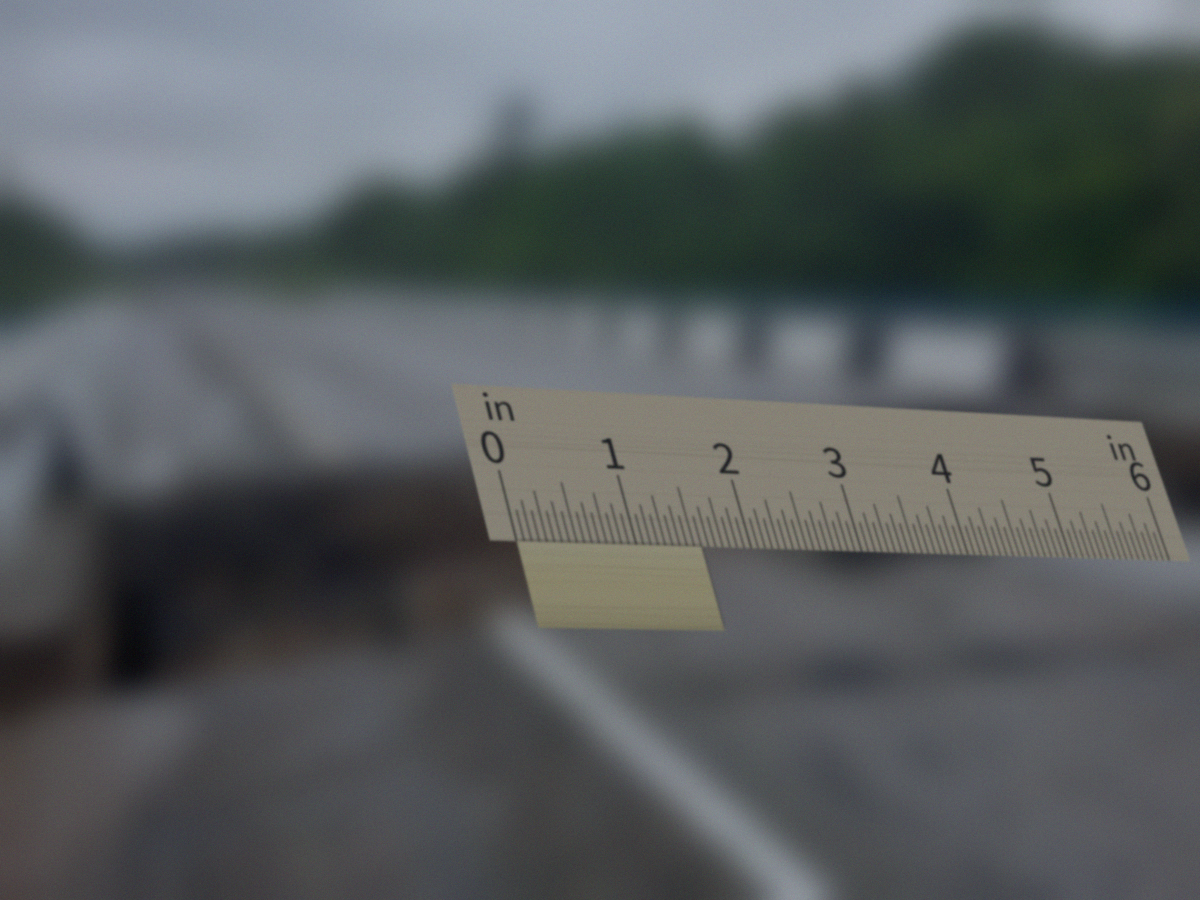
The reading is 1.5625 in
